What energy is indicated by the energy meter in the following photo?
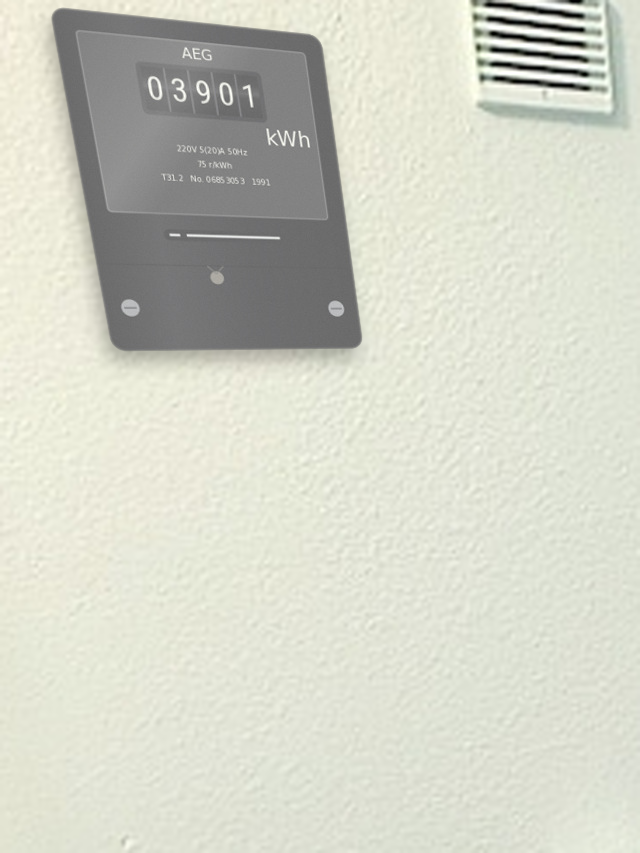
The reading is 3901 kWh
